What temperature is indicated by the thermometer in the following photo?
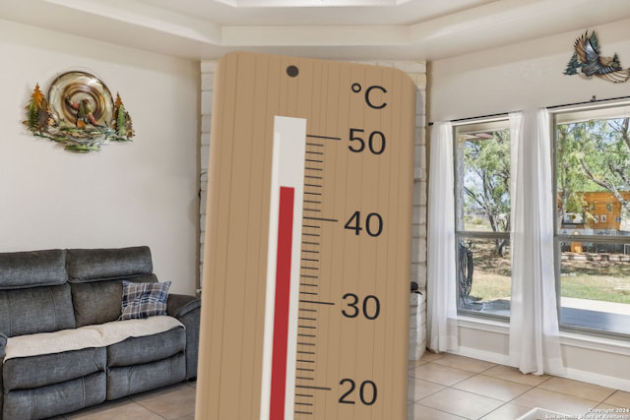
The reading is 43.5 °C
